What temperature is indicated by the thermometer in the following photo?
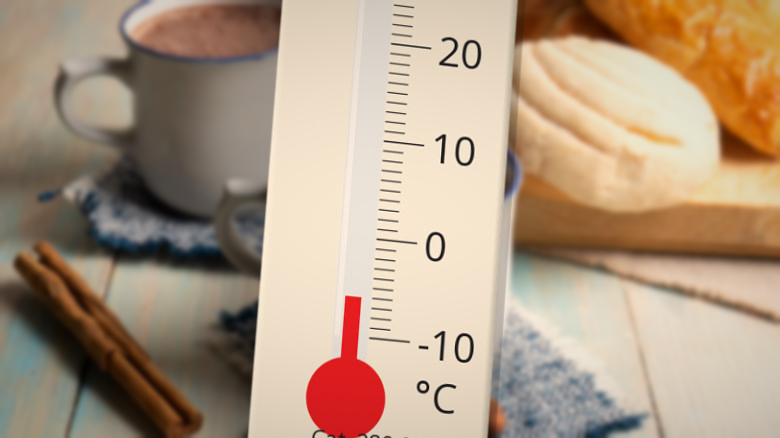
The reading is -6 °C
